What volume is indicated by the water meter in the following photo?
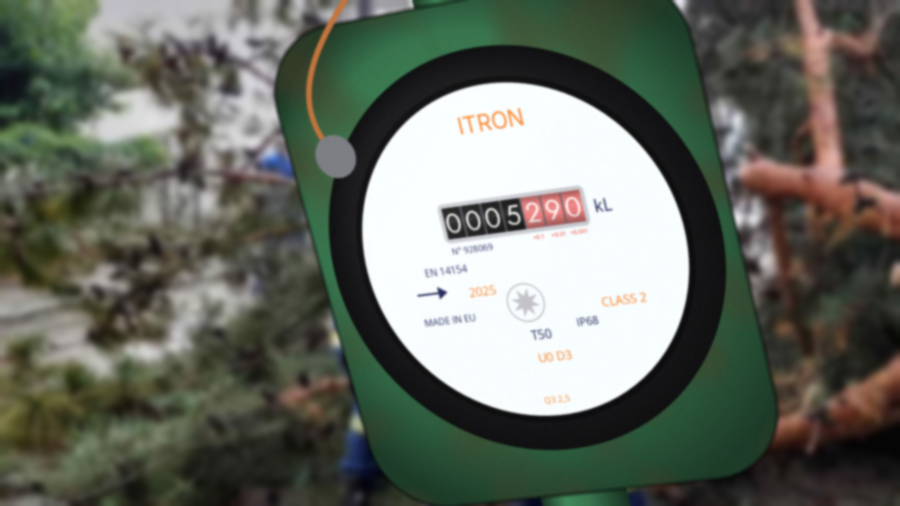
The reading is 5.290 kL
